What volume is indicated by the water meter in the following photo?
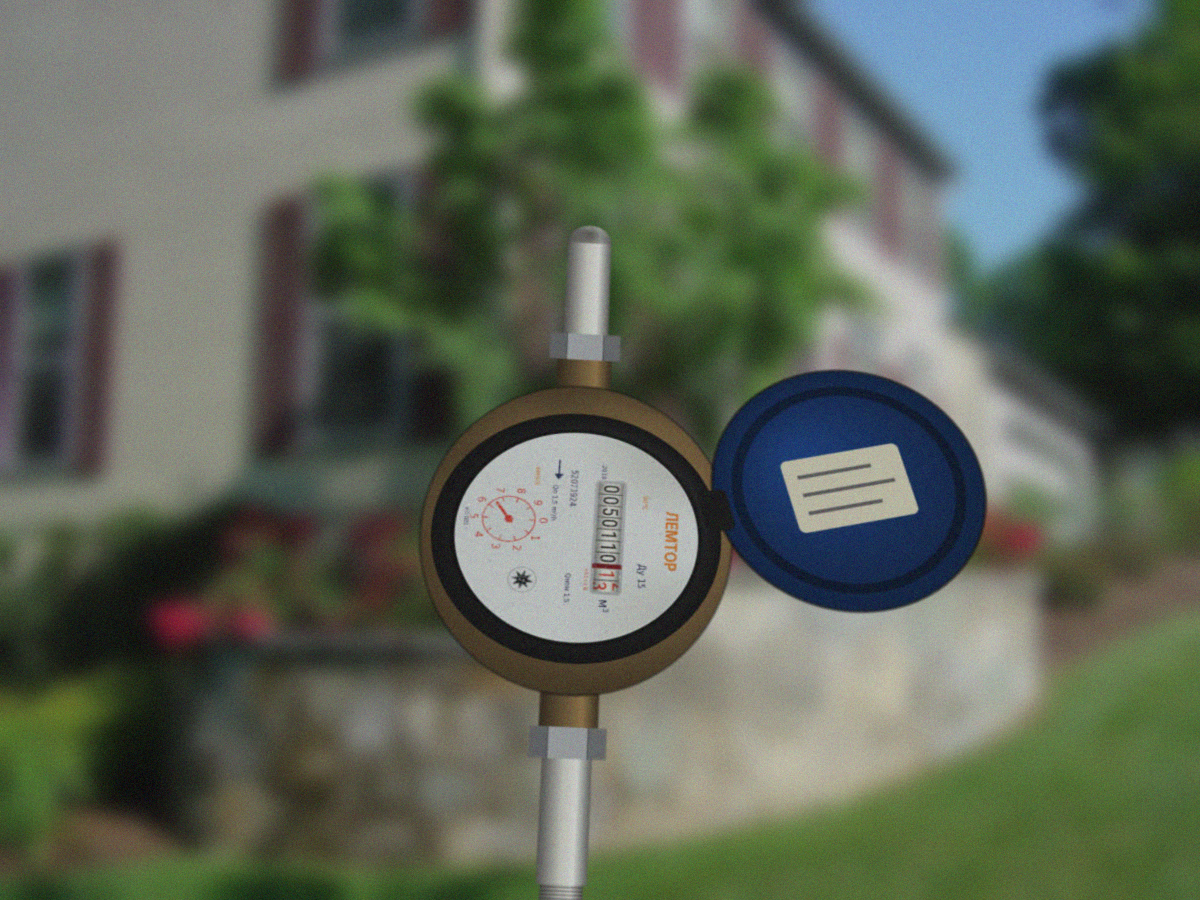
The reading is 50110.126 m³
